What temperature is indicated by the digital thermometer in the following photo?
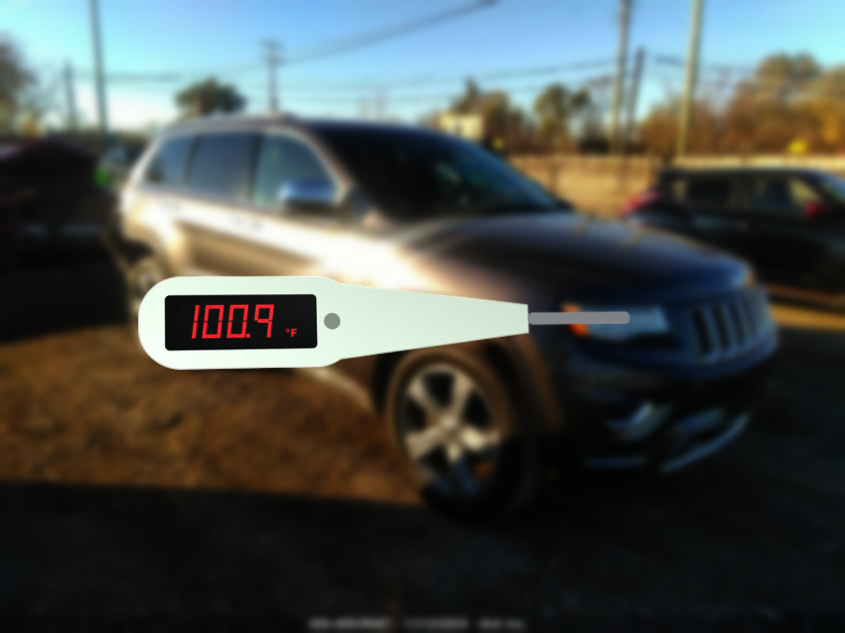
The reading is 100.9 °F
